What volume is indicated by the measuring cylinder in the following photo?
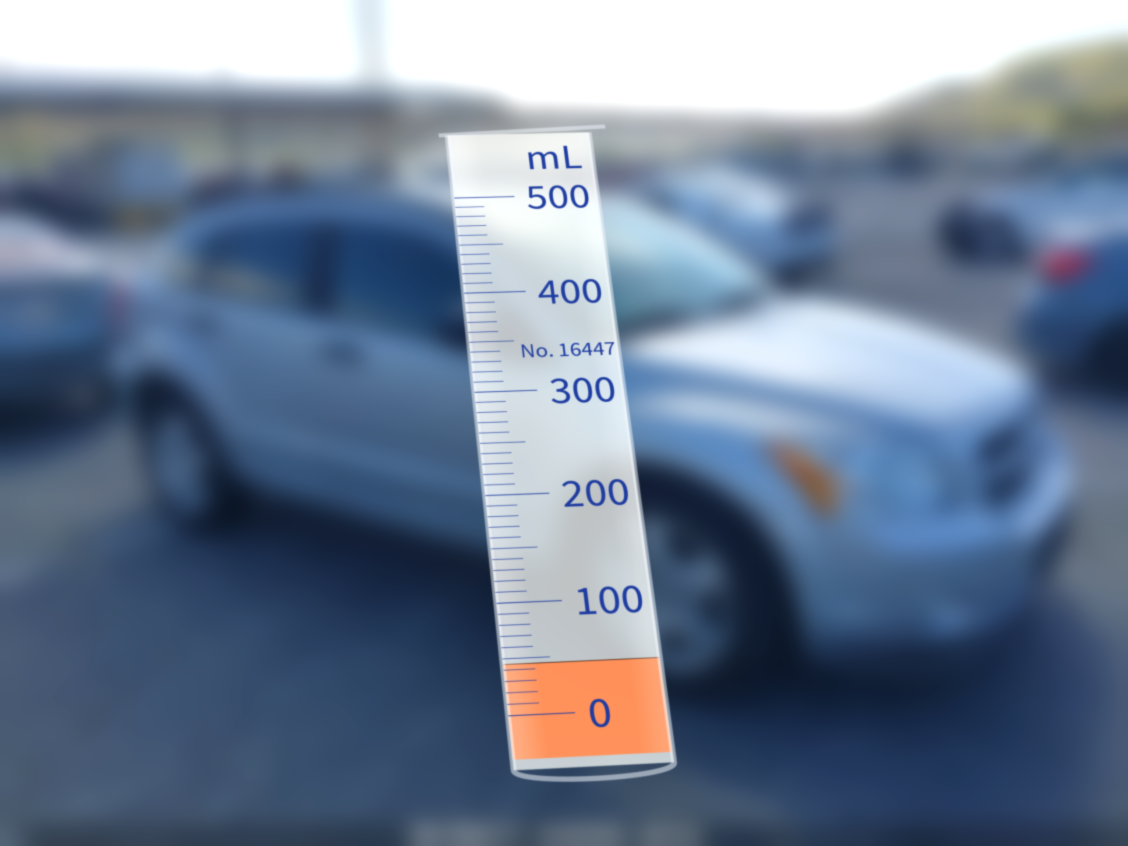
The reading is 45 mL
